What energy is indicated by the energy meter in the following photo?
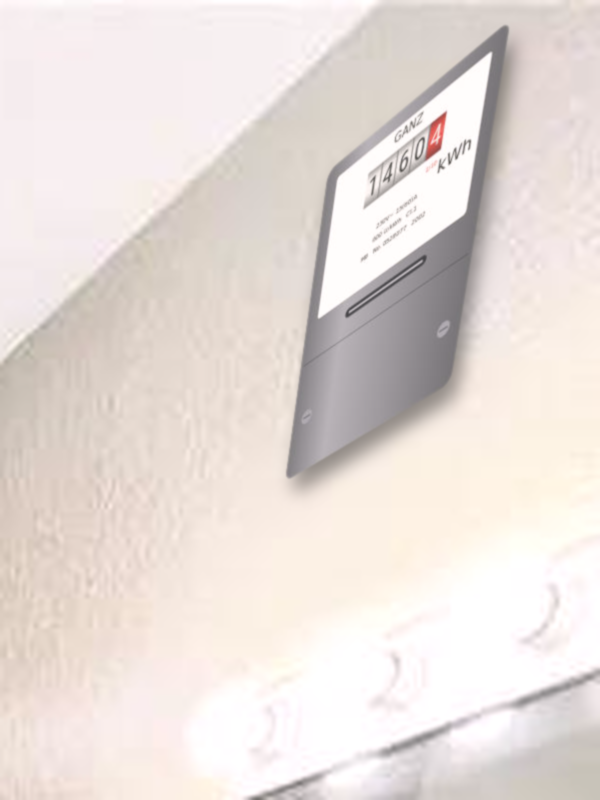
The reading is 1460.4 kWh
